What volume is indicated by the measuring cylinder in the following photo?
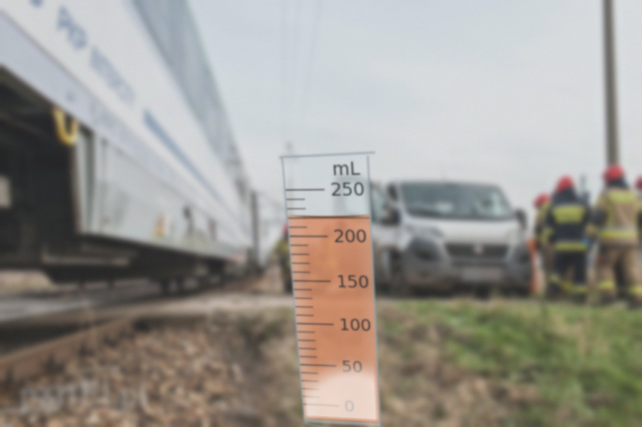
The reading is 220 mL
